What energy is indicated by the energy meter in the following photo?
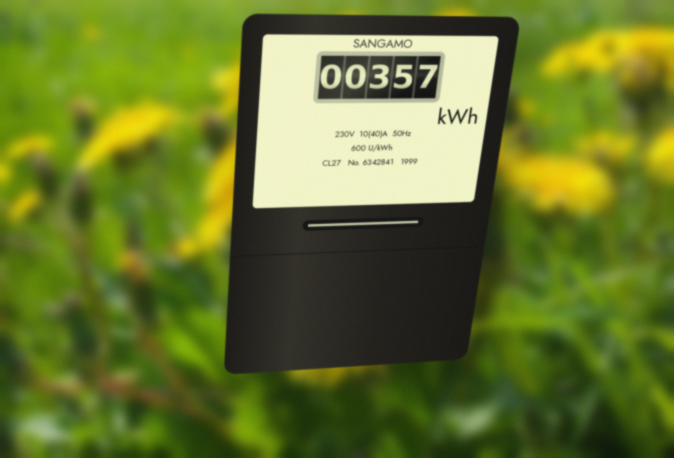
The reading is 357 kWh
